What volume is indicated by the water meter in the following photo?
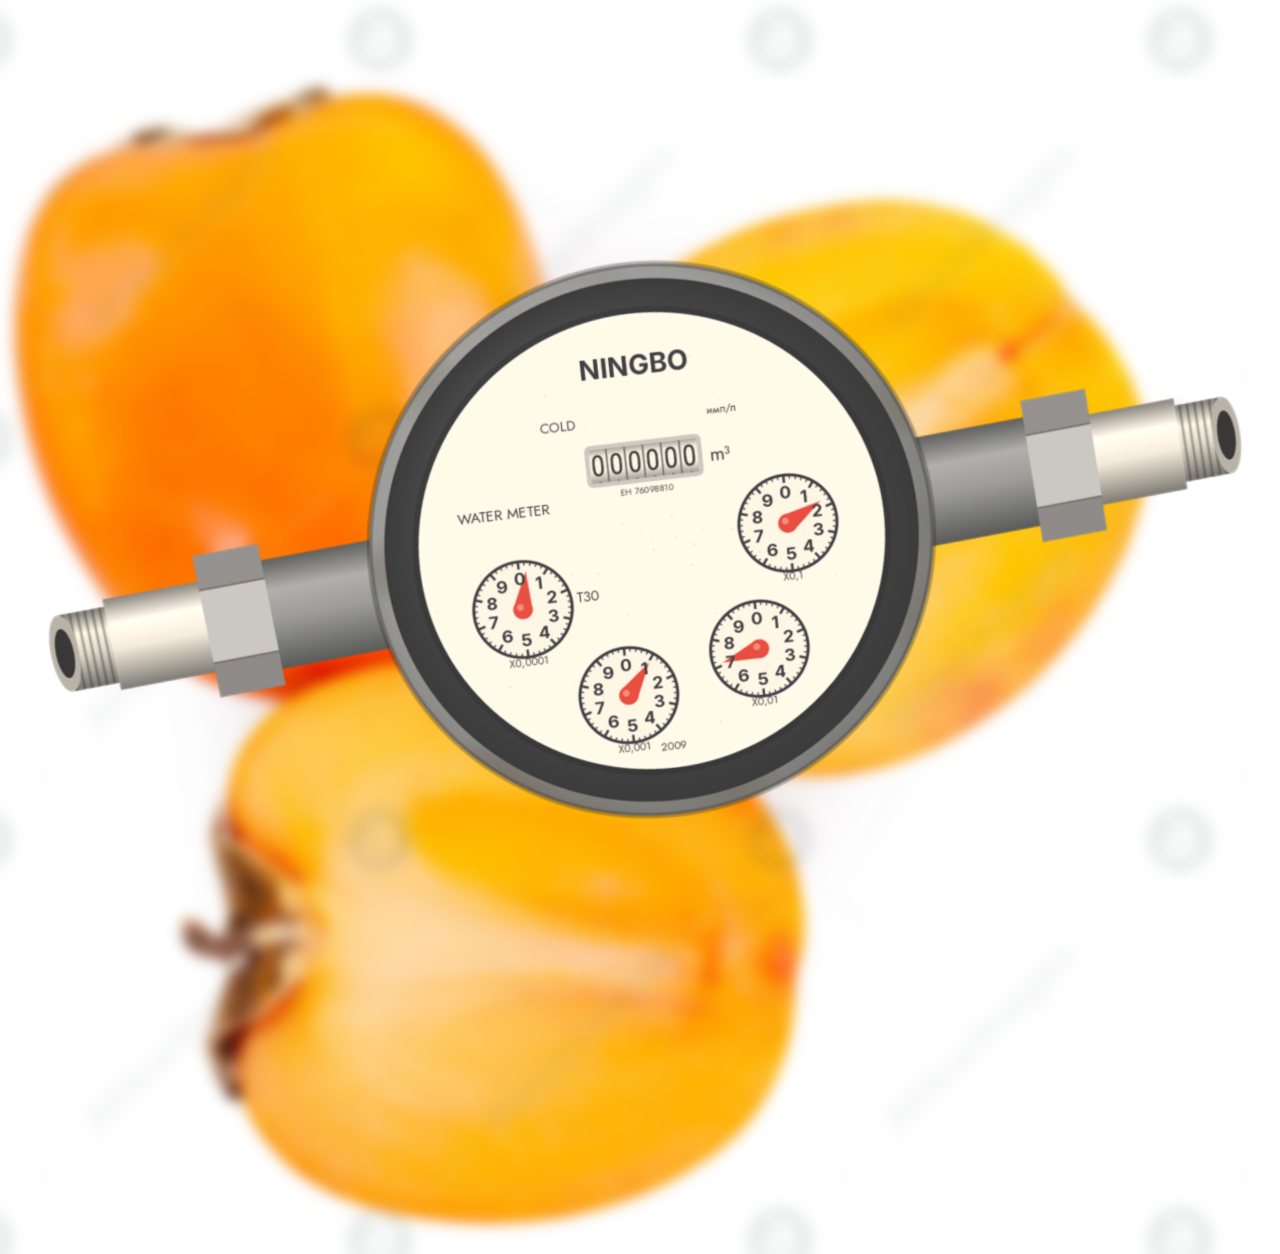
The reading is 0.1710 m³
